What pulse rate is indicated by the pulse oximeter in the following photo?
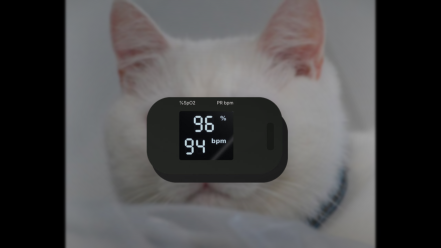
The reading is 94 bpm
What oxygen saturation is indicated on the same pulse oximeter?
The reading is 96 %
